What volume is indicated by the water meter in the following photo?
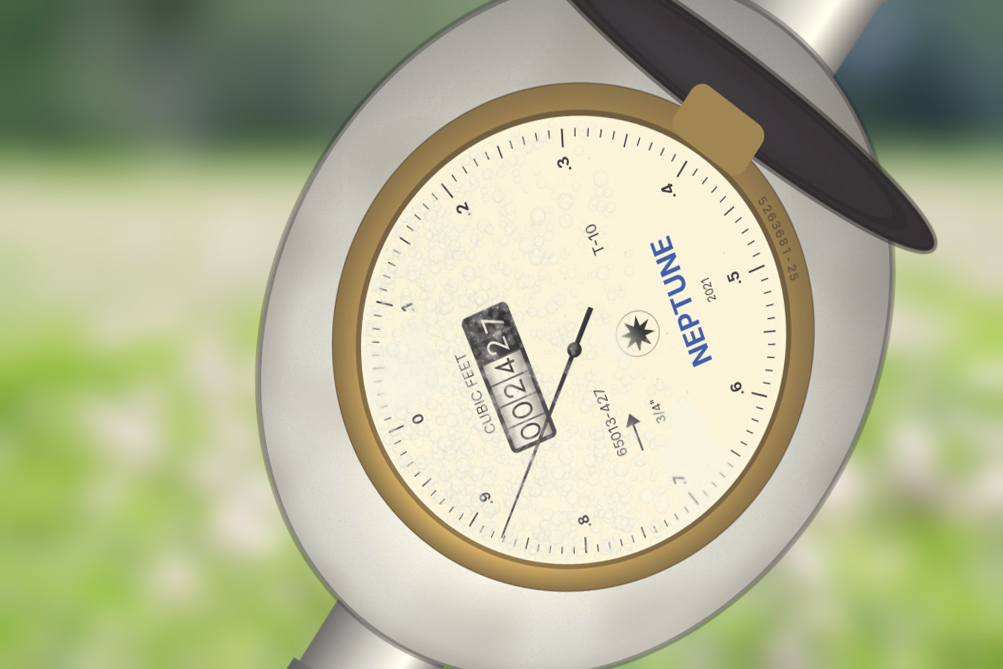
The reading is 2426.87 ft³
